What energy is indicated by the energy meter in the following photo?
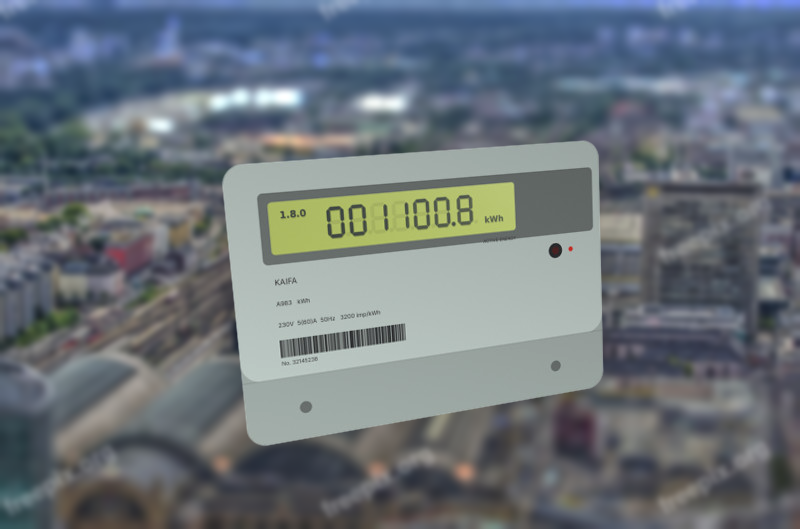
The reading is 1100.8 kWh
